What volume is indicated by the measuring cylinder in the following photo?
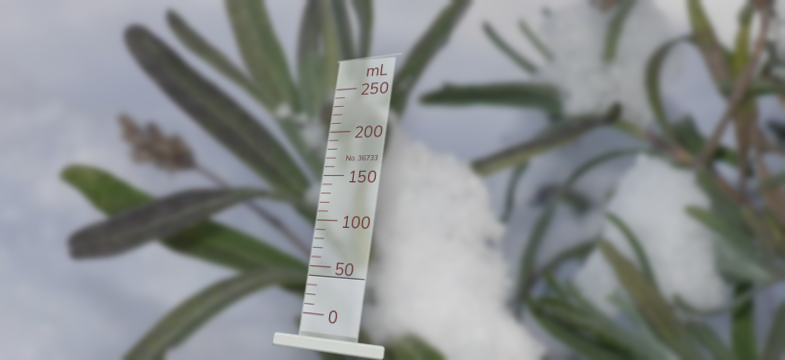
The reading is 40 mL
